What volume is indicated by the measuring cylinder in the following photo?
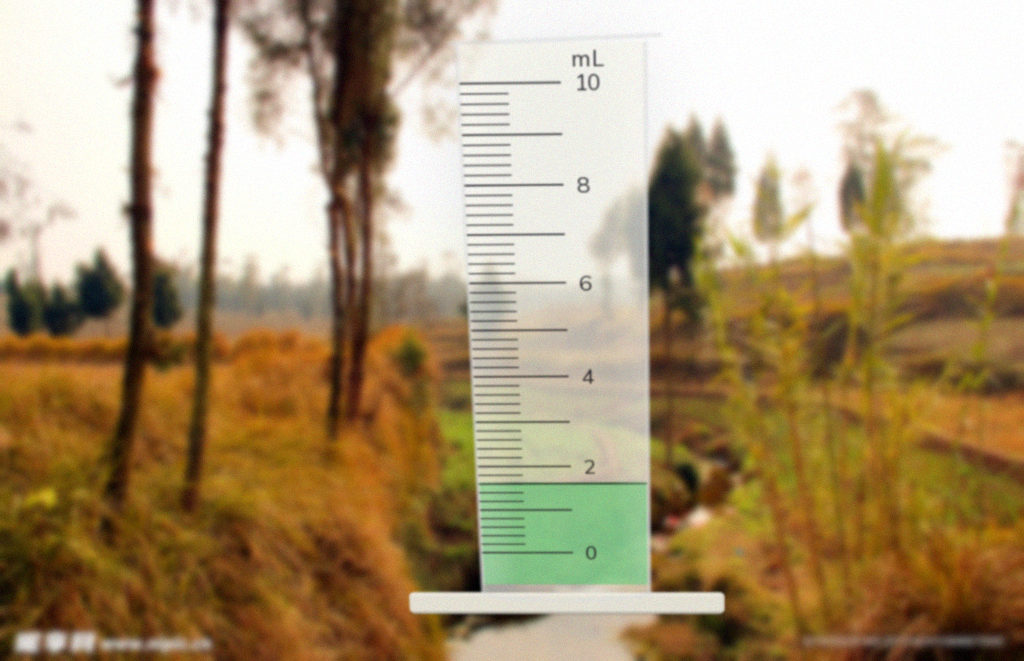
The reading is 1.6 mL
